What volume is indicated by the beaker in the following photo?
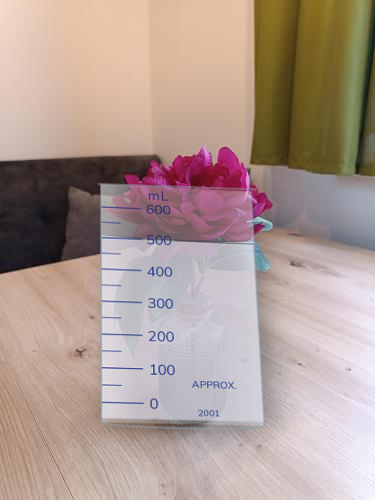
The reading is 500 mL
